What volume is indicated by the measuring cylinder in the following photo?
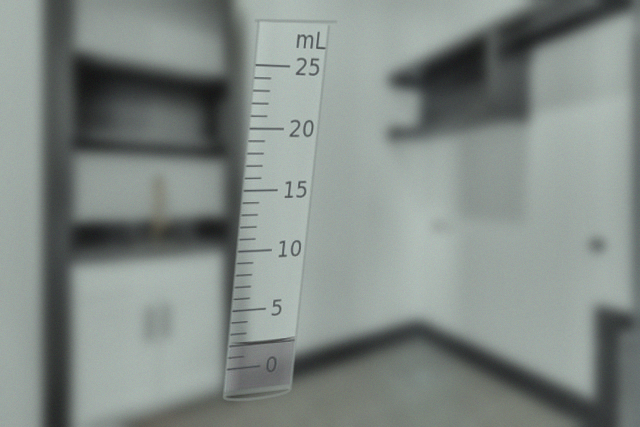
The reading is 2 mL
